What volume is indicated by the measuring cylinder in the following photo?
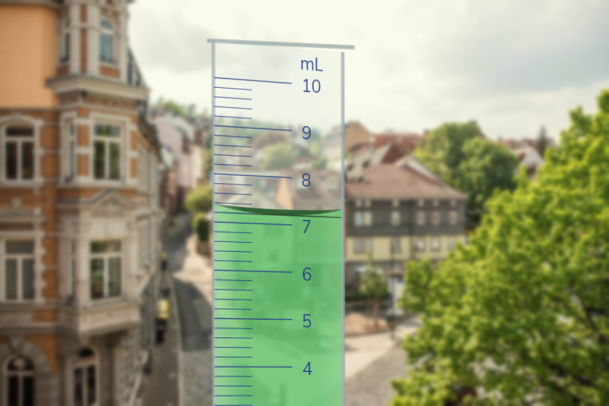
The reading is 7.2 mL
